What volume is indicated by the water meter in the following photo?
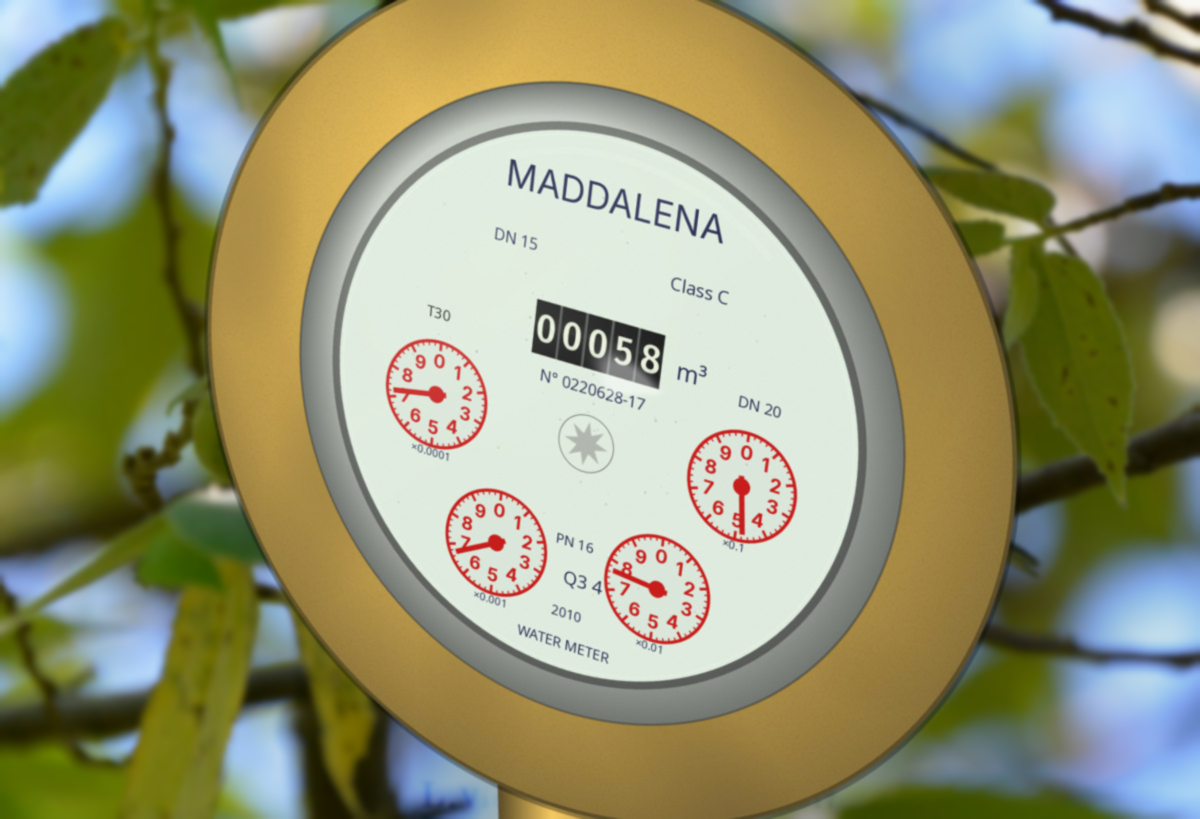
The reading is 58.4767 m³
